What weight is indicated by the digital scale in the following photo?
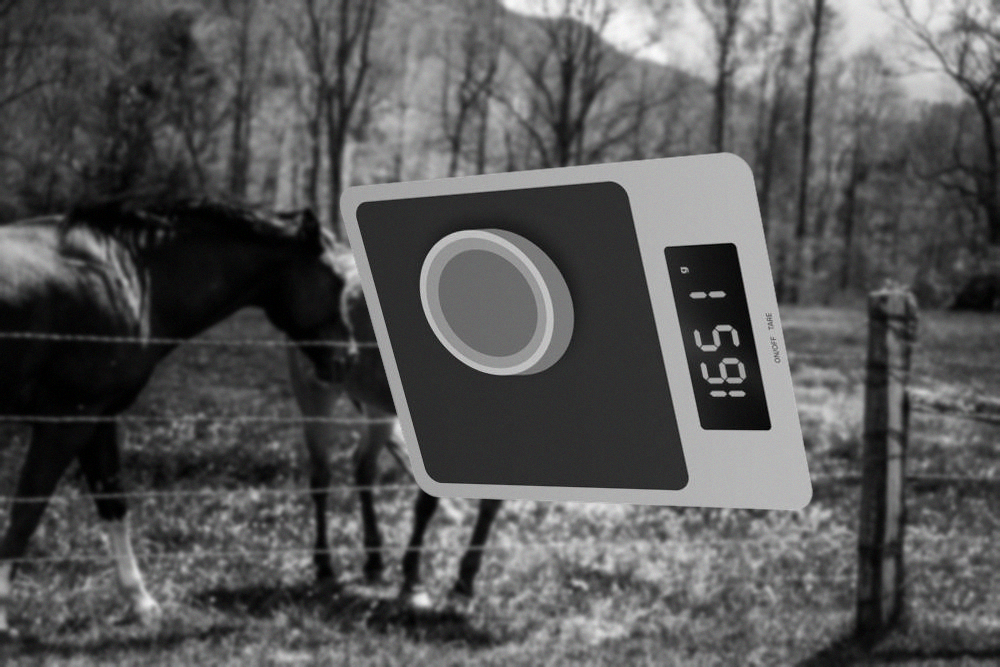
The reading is 1651 g
